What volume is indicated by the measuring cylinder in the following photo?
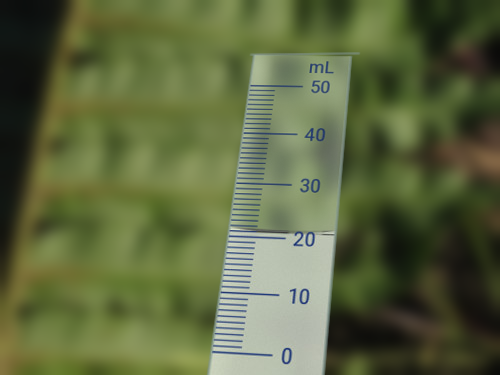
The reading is 21 mL
